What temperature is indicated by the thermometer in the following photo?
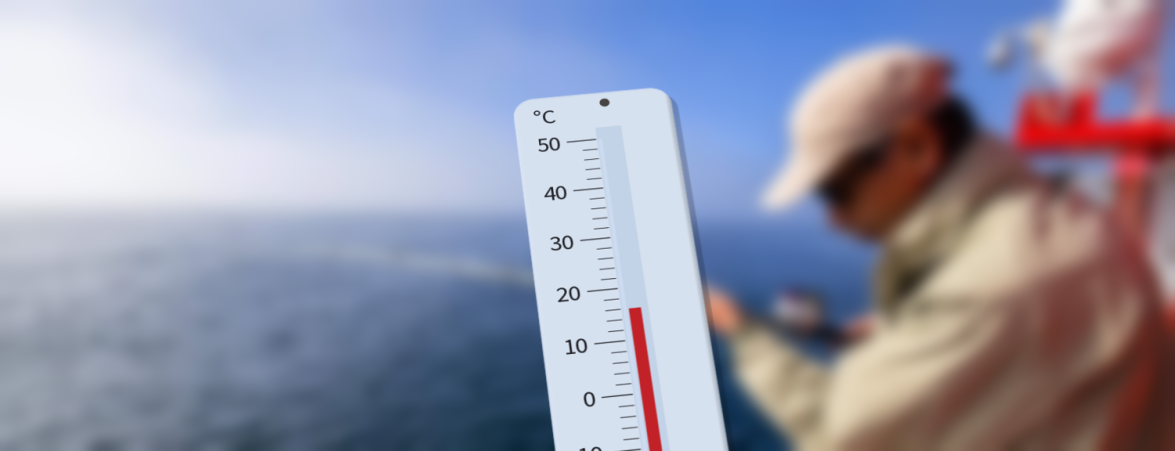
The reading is 16 °C
